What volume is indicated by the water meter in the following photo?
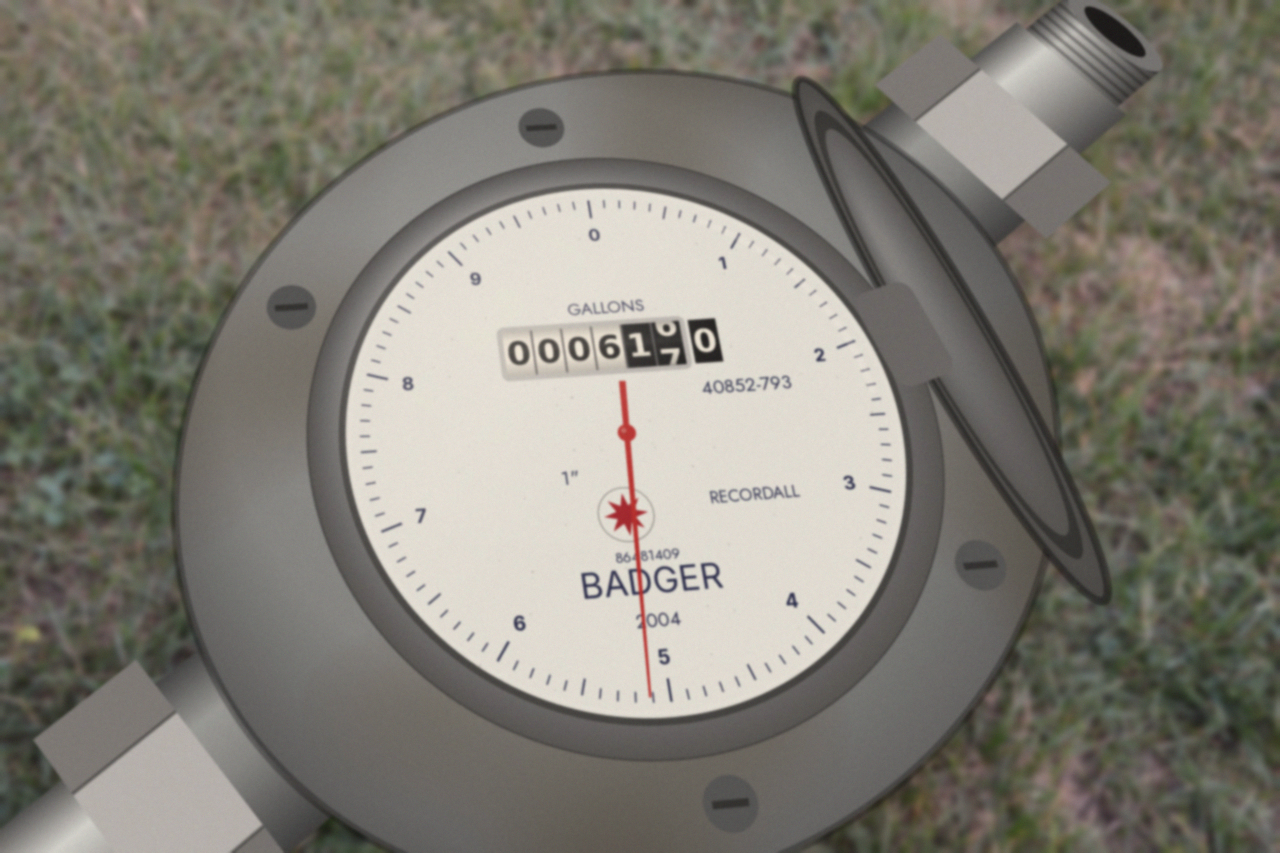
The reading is 6165.1 gal
